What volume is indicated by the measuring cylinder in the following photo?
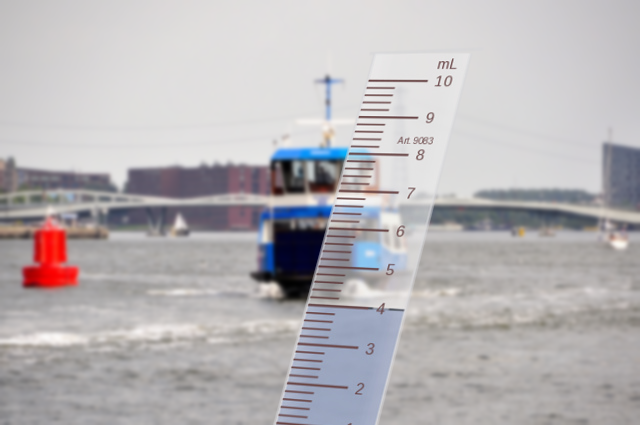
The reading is 4 mL
